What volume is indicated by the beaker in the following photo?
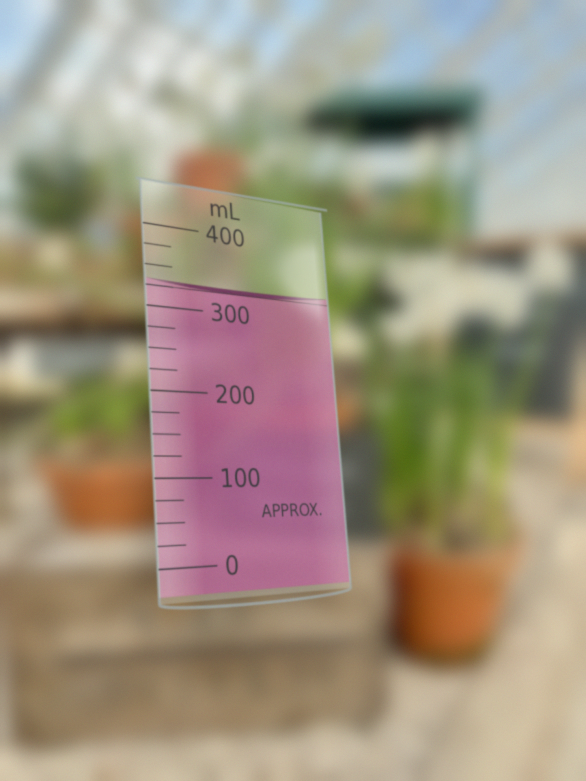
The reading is 325 mL
